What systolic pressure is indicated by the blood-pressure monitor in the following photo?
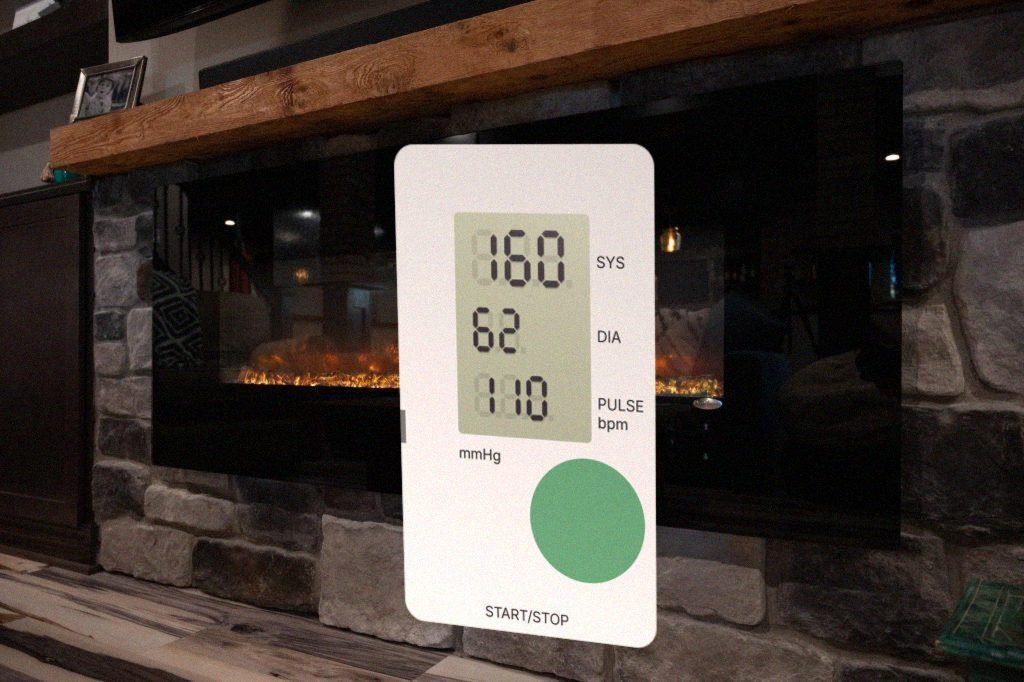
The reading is 160 mmHg
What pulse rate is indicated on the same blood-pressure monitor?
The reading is 110 bpm
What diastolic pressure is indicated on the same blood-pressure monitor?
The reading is 62 mmHg
